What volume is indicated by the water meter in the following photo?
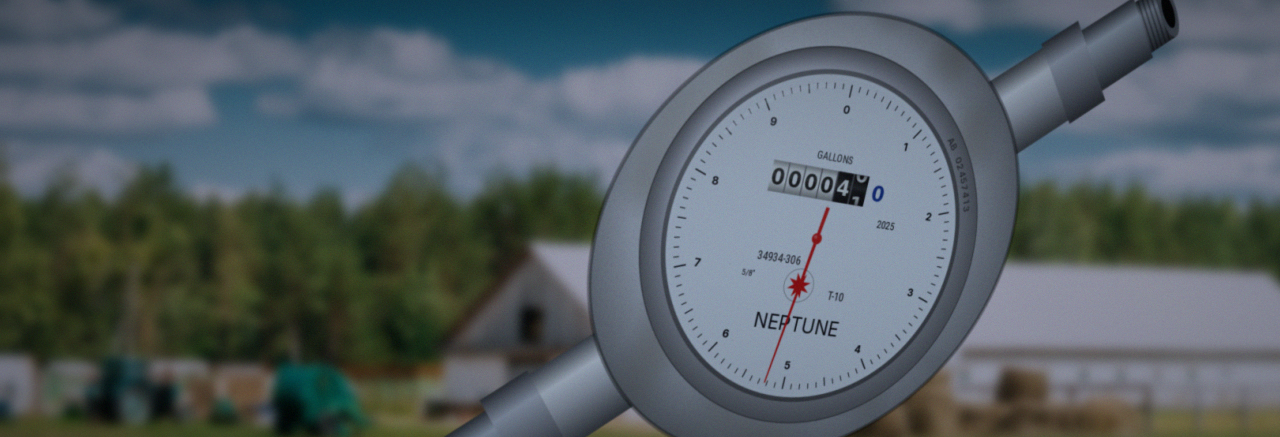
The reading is 405.2 gal
